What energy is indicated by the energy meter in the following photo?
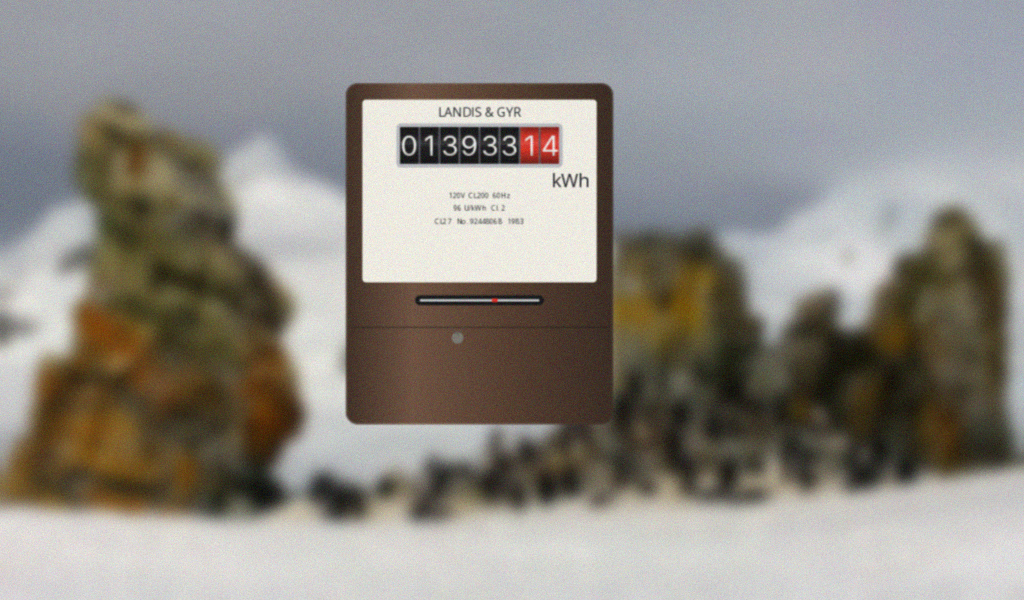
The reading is 13933.14 kWh
